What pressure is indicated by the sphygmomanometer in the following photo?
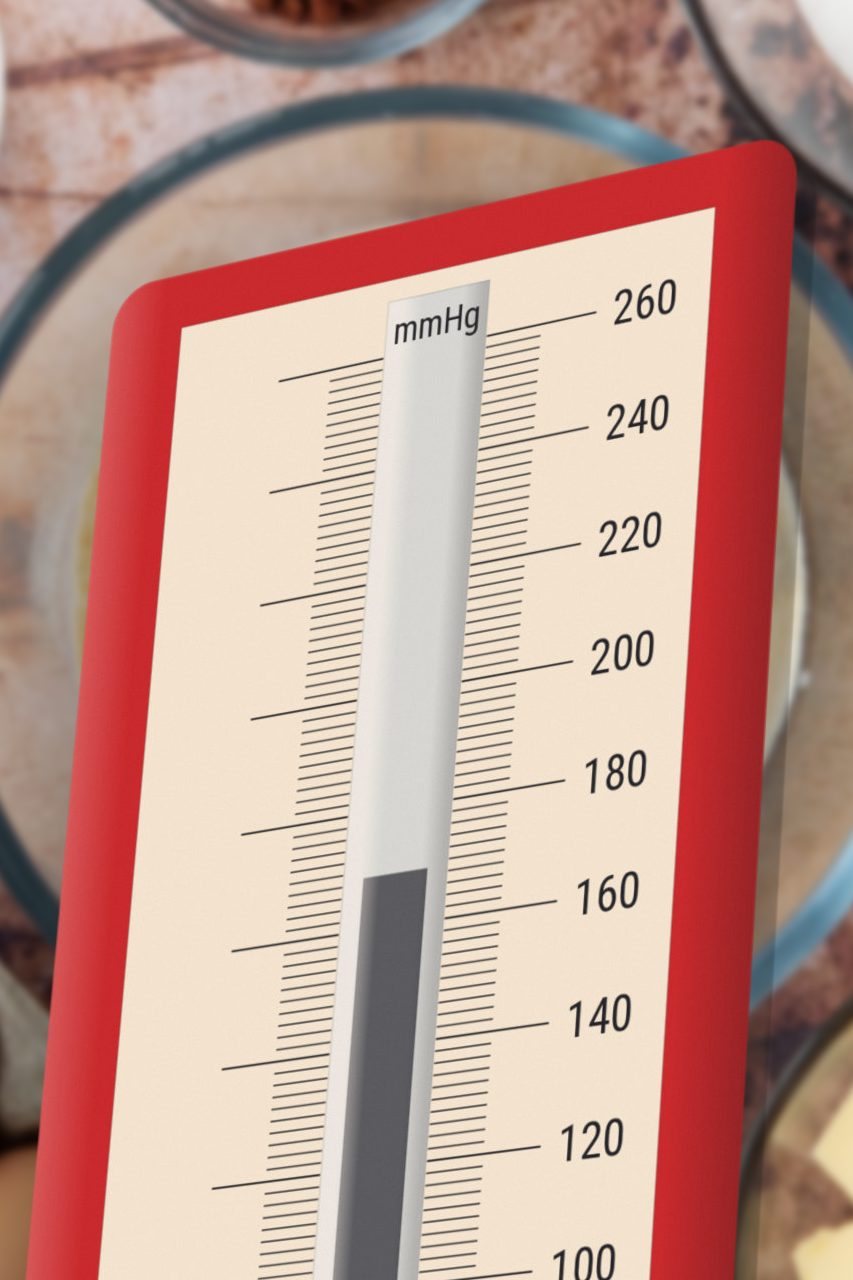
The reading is 169 mmHg
